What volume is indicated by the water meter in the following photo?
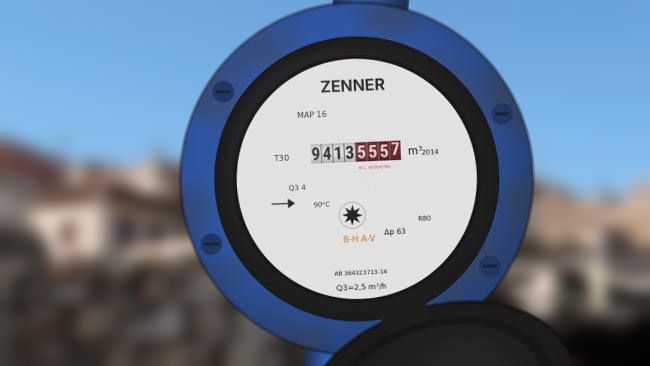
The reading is 9413.5557 m³
